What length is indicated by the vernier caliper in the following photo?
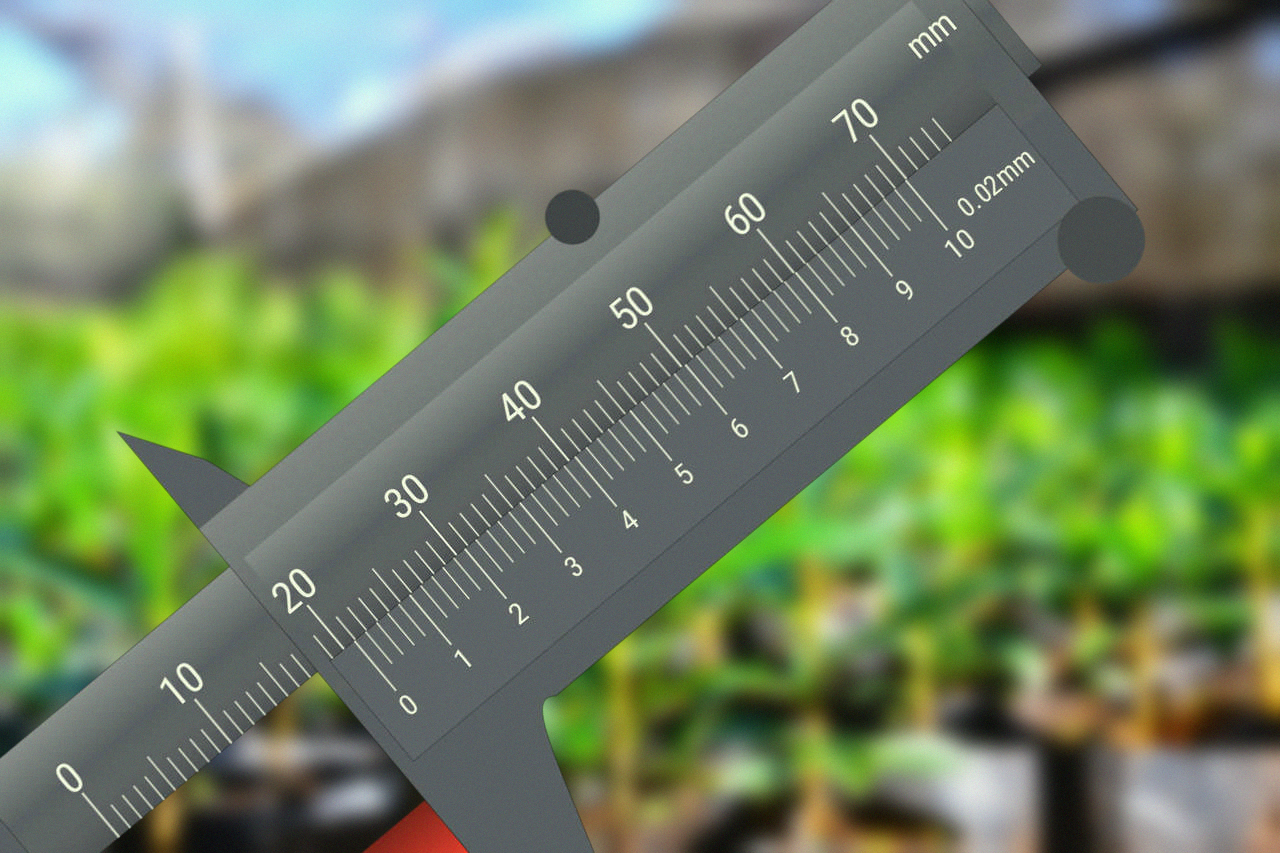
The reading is 20.9 mm
